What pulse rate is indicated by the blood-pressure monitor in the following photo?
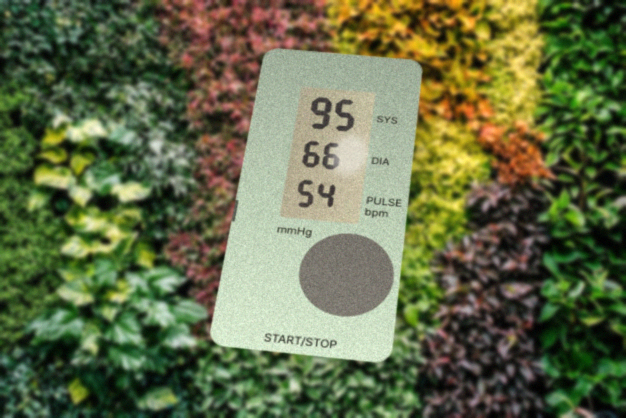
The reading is 54 bpm
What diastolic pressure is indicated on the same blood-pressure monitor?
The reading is 66 mmHg
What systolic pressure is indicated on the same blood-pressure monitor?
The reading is 95 mmHg
